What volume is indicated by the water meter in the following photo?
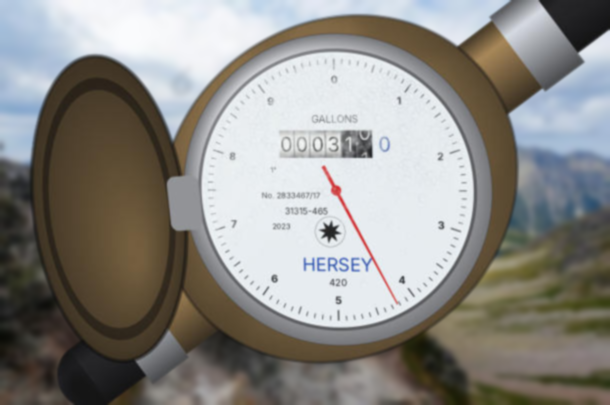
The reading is 3104.2 gal
